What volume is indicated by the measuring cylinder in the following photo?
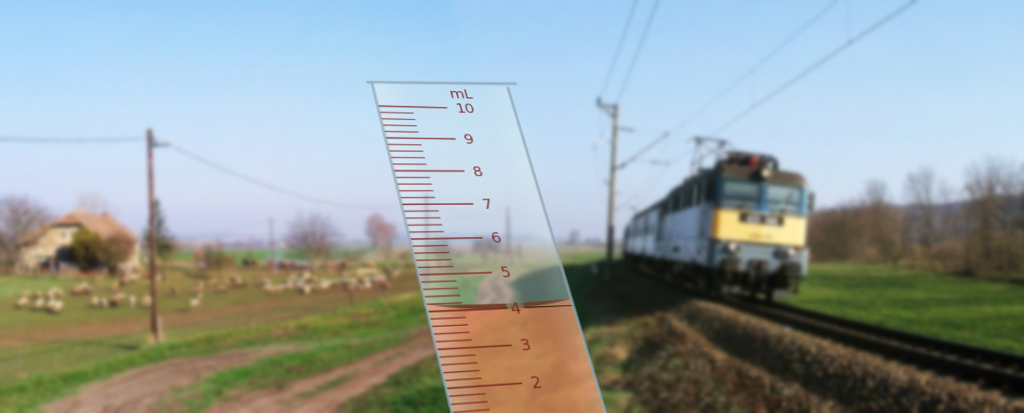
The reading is 4 mL
